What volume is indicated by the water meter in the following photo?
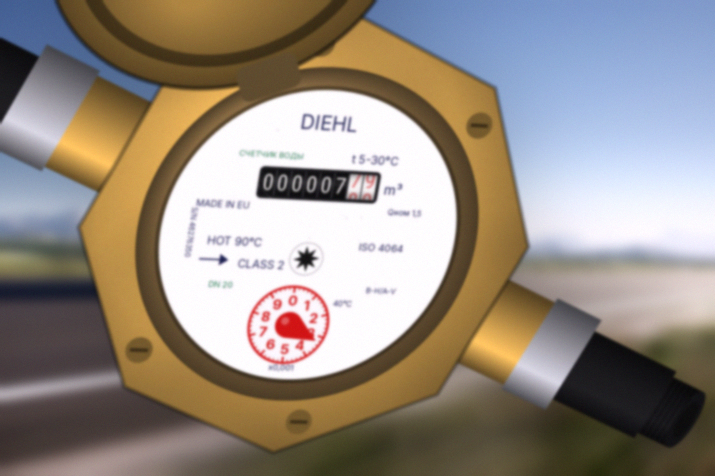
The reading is 7.793 m³
